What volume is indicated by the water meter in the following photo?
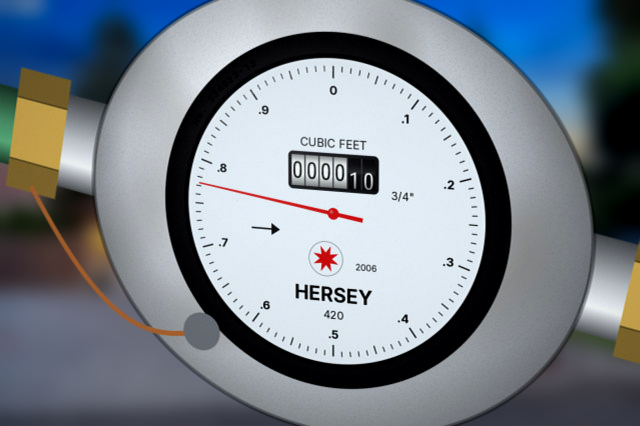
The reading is 9.77 ft³
